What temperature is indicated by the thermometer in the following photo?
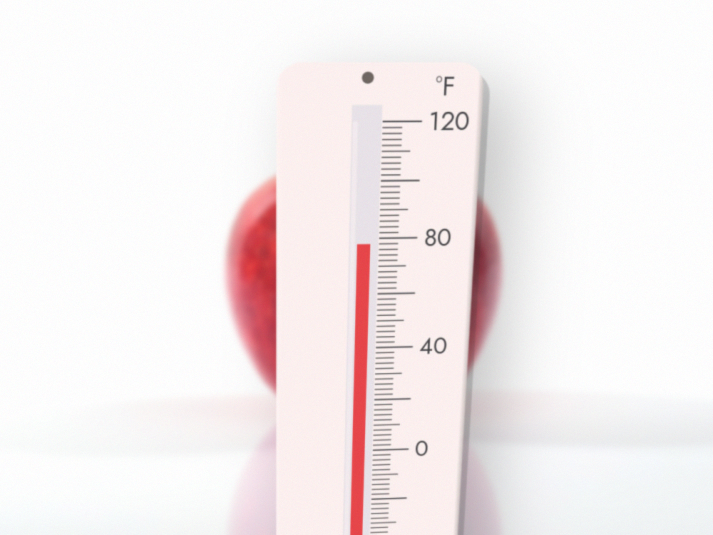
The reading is 78 °F
